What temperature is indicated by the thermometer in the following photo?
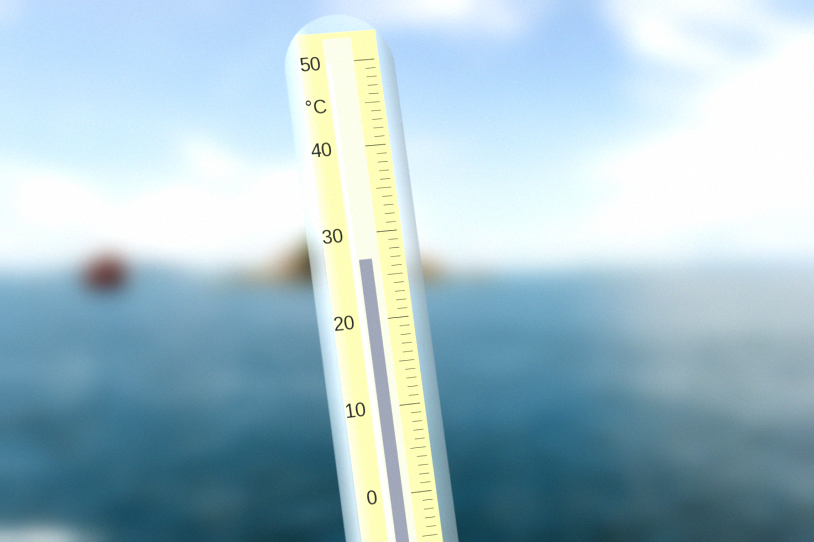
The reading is 27 °C
